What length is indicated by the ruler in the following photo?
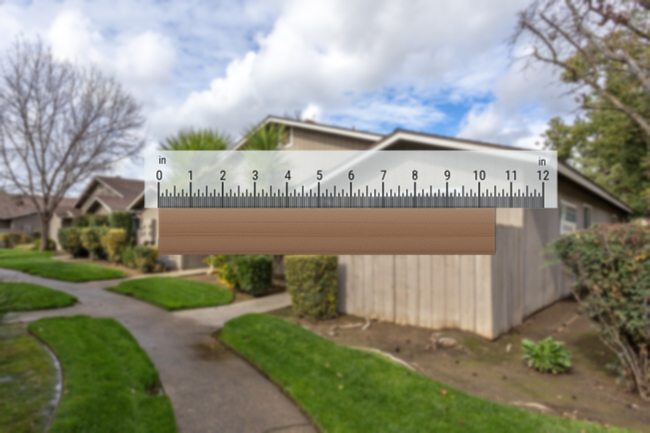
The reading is 10.5 in
